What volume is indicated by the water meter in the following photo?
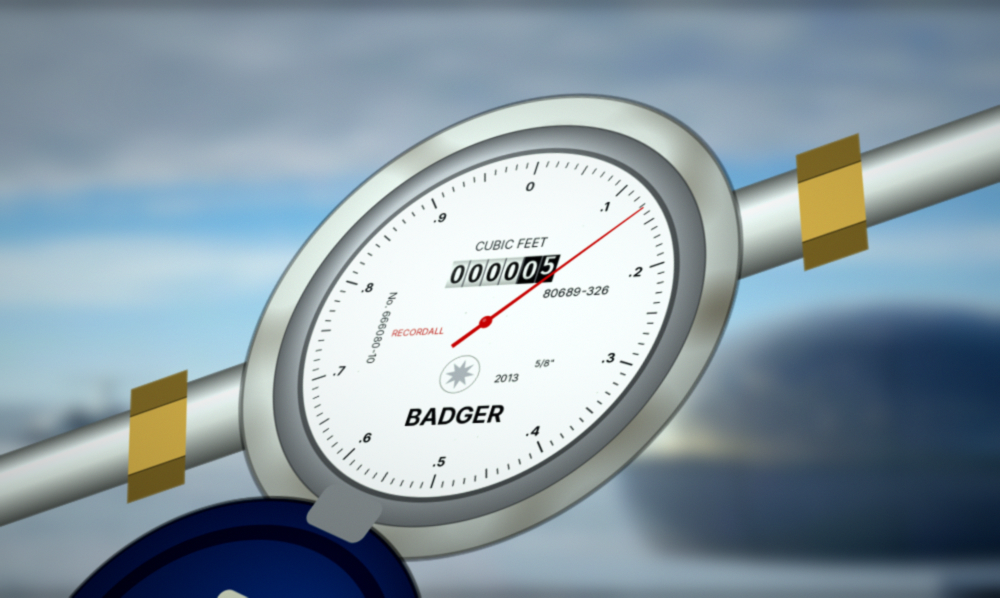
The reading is 5.13 ft³
